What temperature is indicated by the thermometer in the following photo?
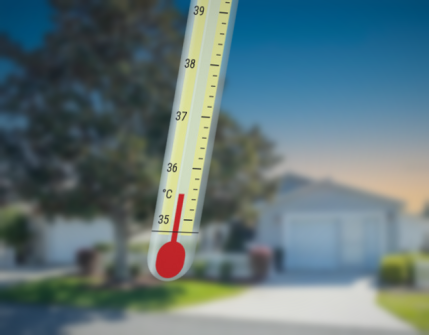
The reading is 35.5 °C
